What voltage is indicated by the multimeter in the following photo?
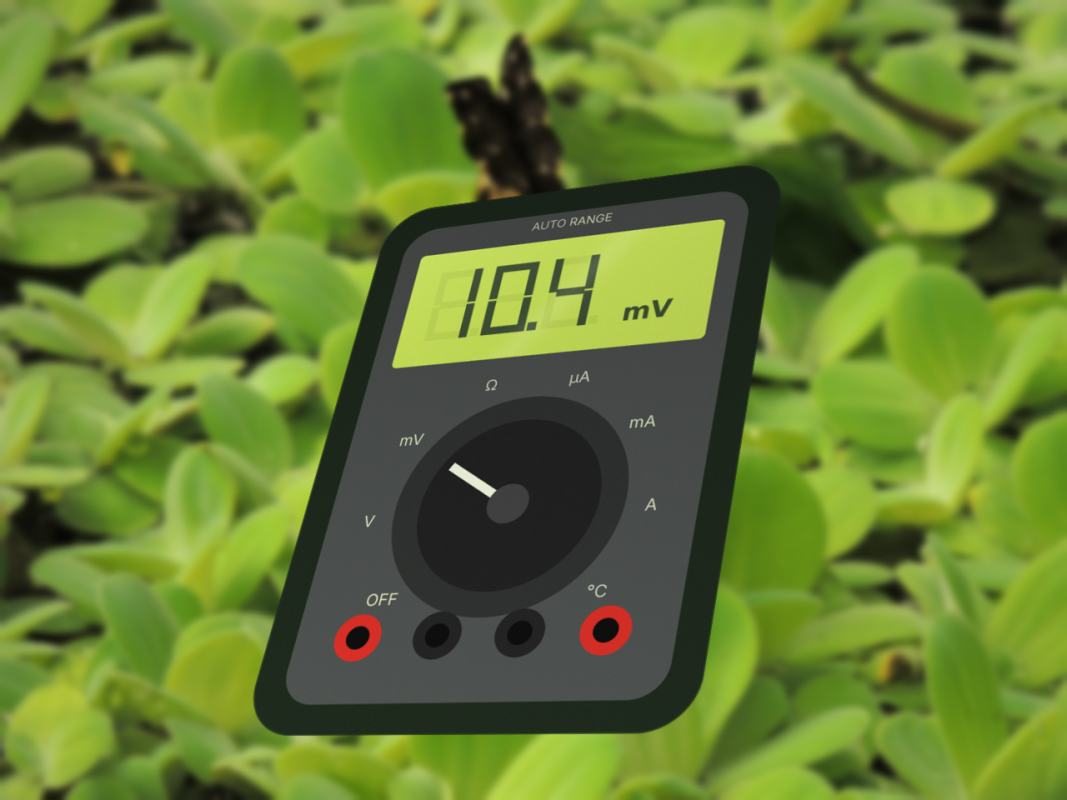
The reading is 10.4 mV
